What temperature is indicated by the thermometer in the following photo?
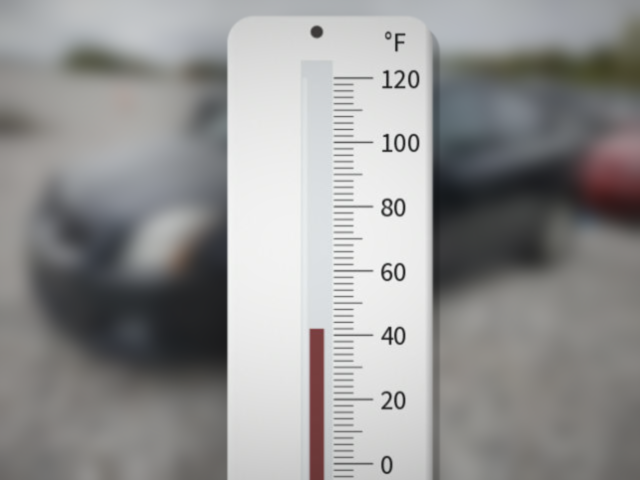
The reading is 42 °F
